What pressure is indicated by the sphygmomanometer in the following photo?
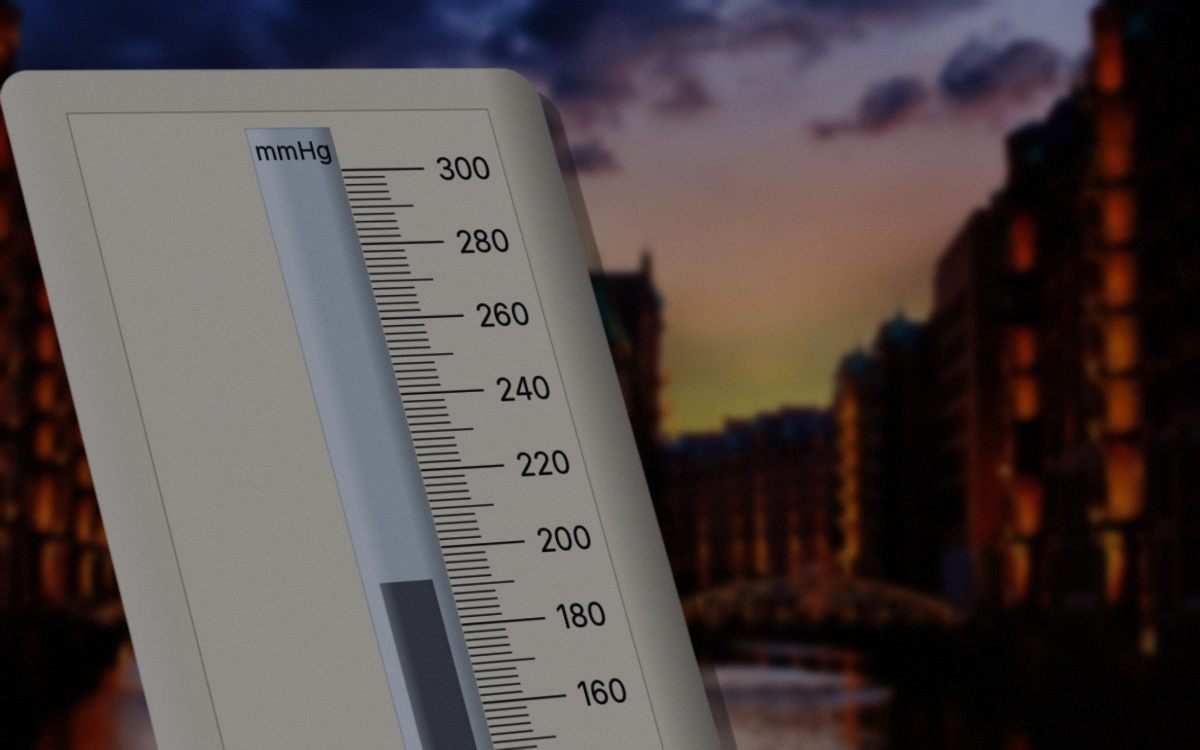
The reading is 192 mmHg
